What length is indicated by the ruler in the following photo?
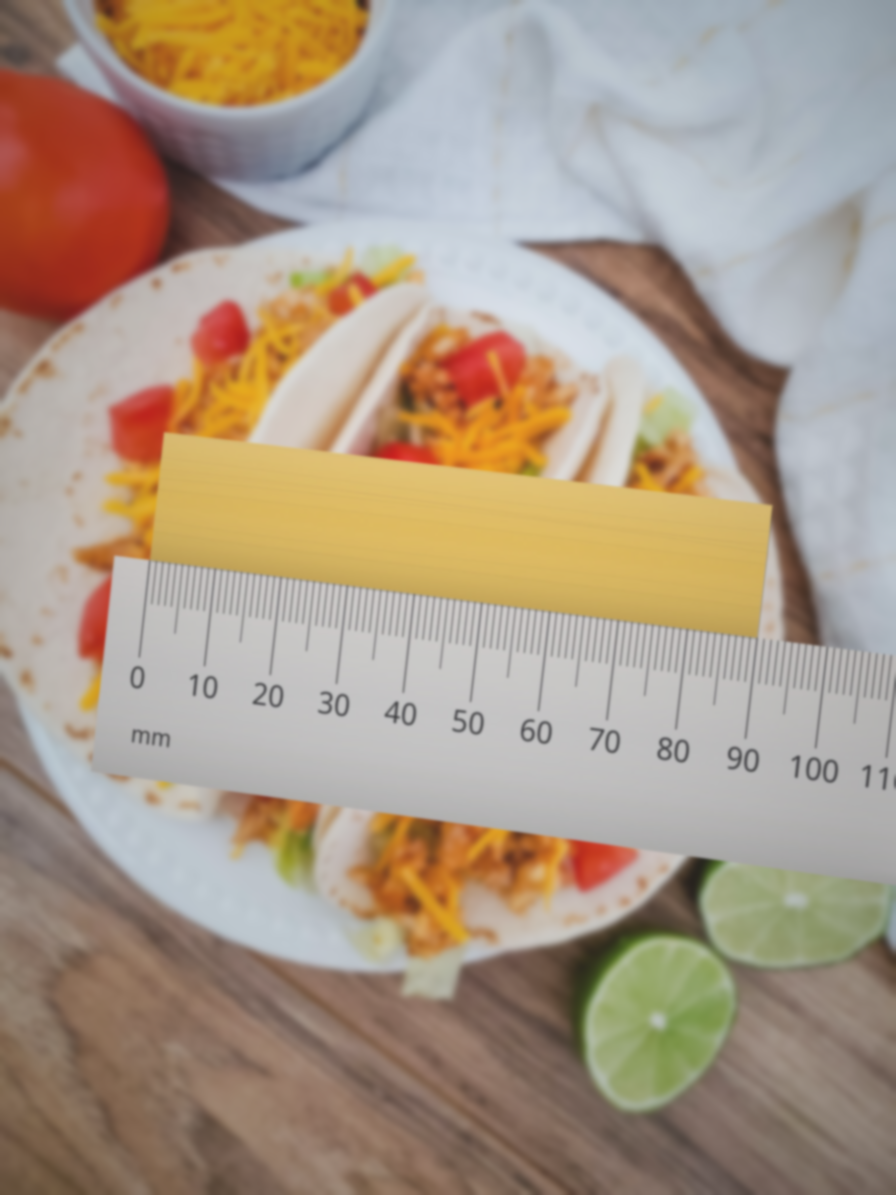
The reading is 90 mm
